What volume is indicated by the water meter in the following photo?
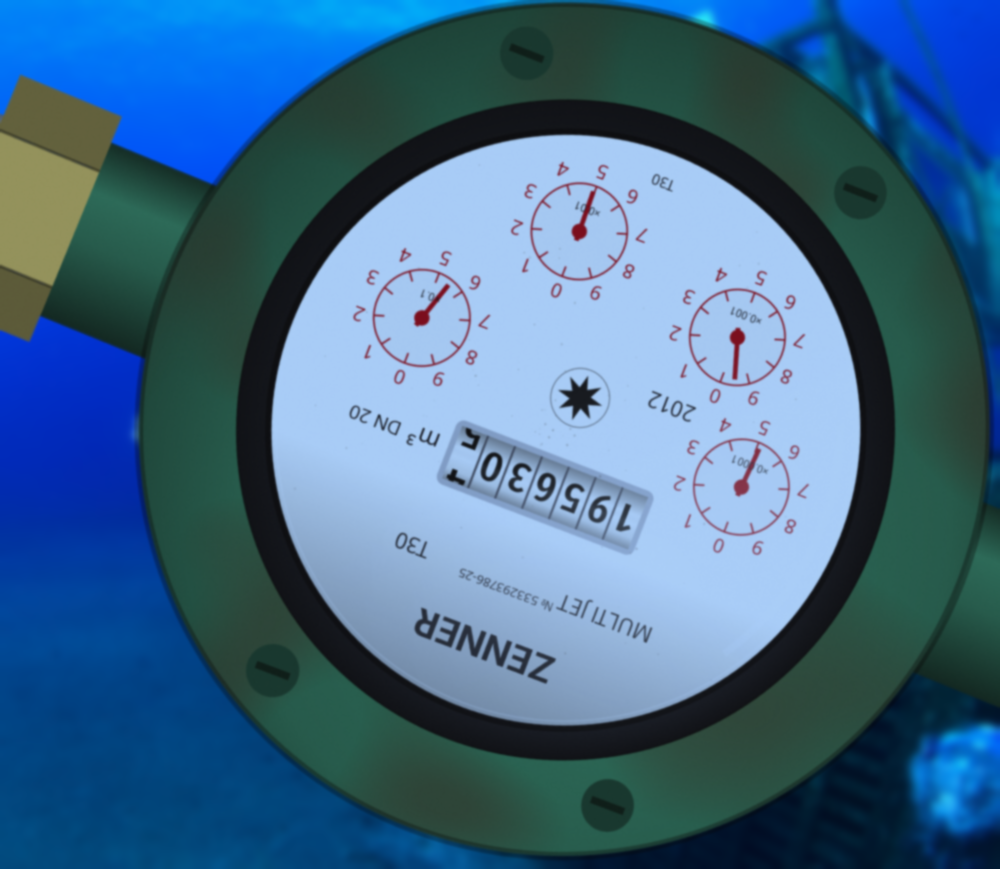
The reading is 1956304.5495 m³
